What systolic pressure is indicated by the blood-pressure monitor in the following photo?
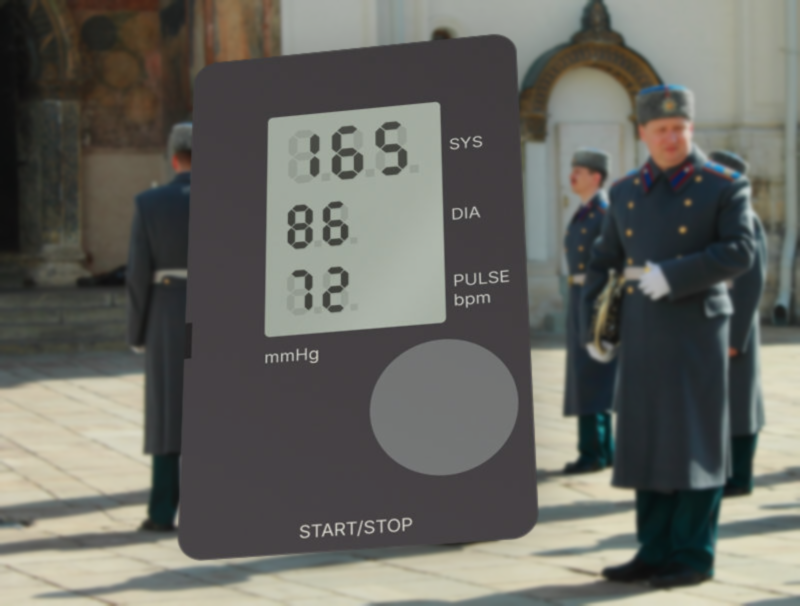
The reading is 165 mmHg
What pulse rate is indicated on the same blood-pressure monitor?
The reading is 72 bpm
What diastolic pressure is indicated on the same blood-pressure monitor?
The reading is 86 mmHg
